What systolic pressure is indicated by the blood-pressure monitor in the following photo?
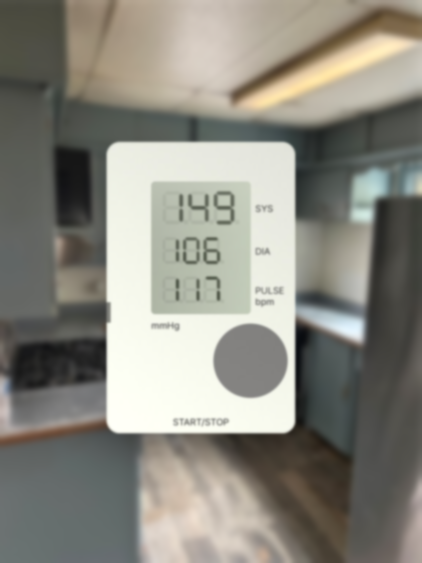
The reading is 149 mmHg
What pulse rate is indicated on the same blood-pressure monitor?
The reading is 117 bpm
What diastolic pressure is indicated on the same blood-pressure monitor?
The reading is 106 mmHg
